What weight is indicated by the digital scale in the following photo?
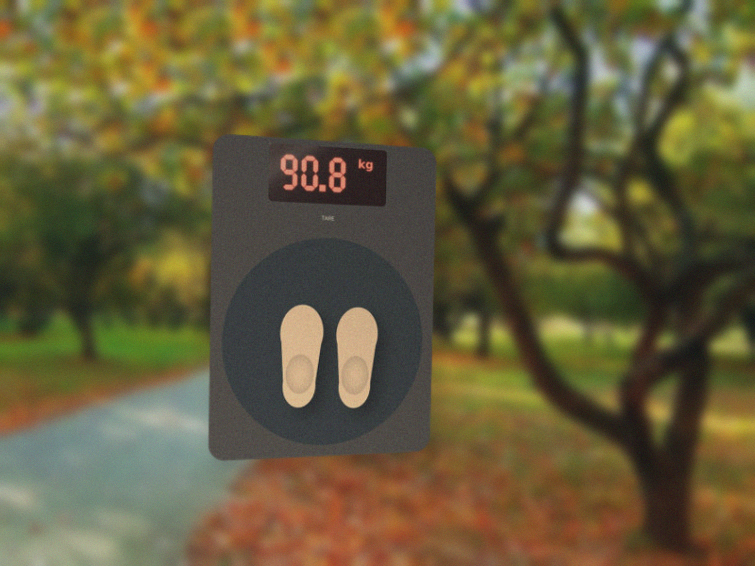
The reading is 90.8 kg
